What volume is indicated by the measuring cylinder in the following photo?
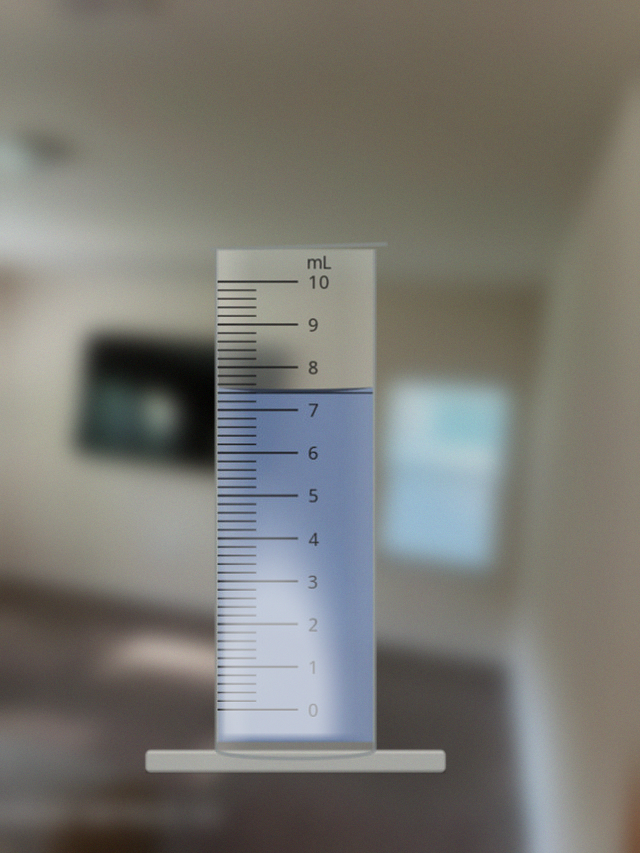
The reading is 7.4 mL
